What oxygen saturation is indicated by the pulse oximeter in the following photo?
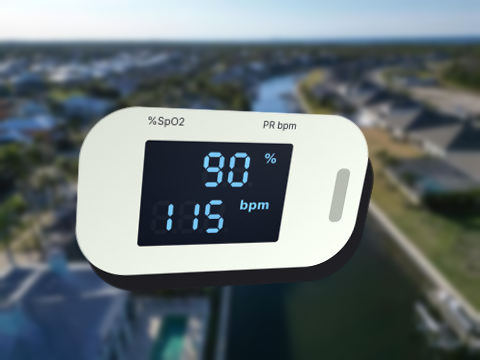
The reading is 90 %
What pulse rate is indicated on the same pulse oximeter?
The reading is 115 bpm
